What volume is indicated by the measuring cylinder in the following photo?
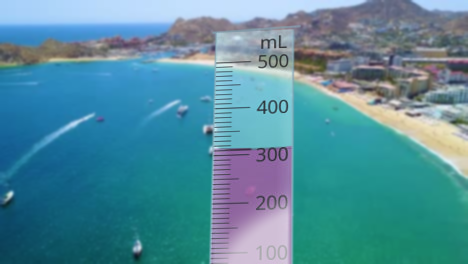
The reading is 310 mL
